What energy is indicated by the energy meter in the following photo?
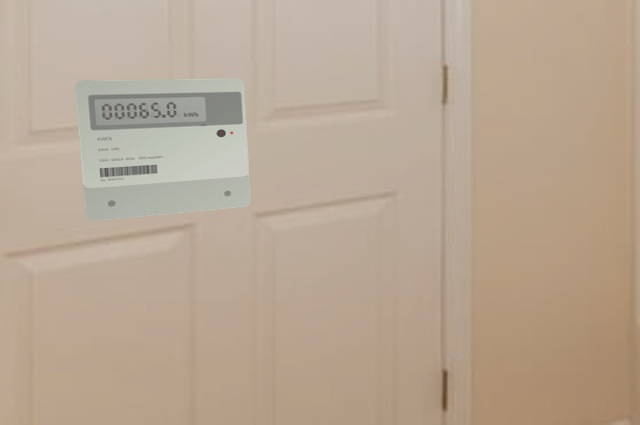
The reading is 65.0 kWh
